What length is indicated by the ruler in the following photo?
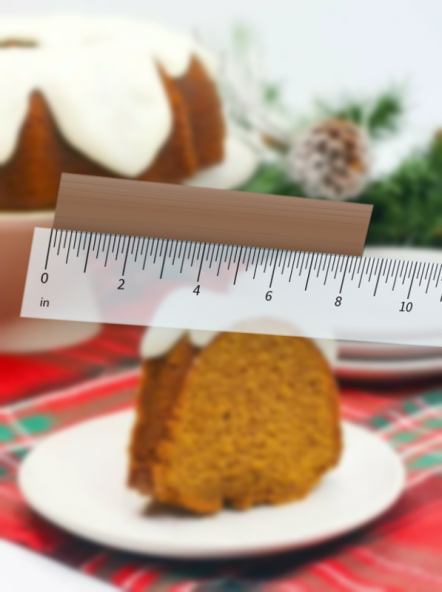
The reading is 8.375 in
